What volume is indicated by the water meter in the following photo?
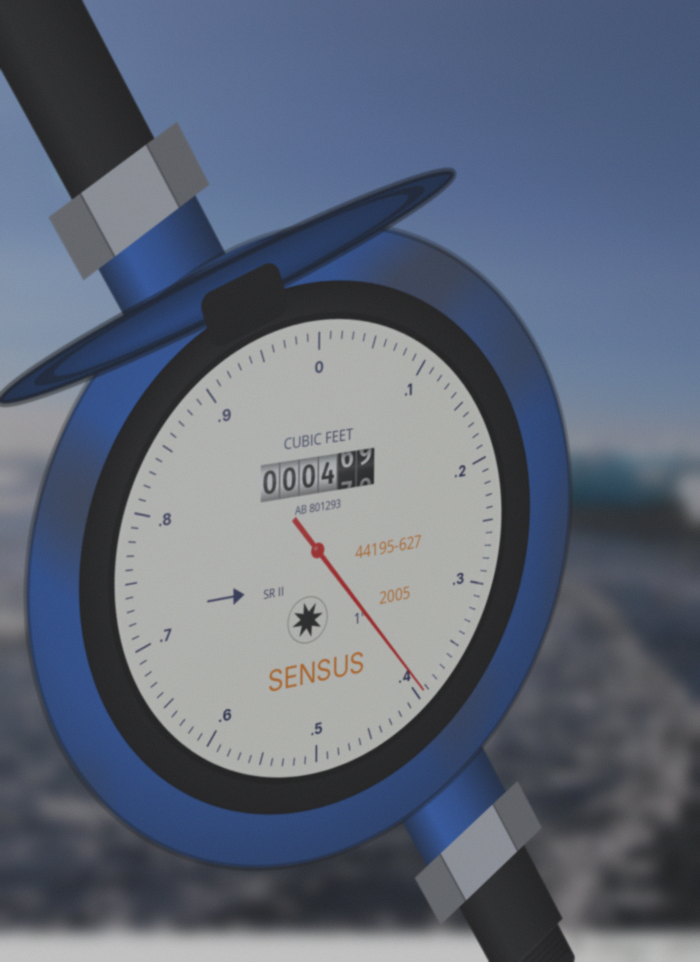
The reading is 469.39 ft³
